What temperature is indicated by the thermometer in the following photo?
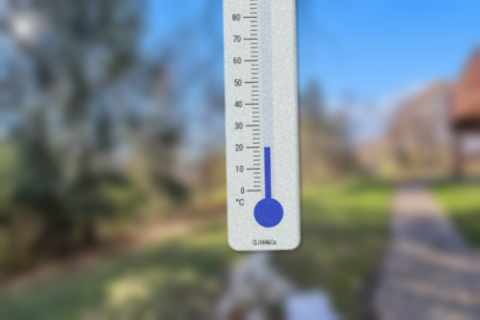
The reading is 20 °C
